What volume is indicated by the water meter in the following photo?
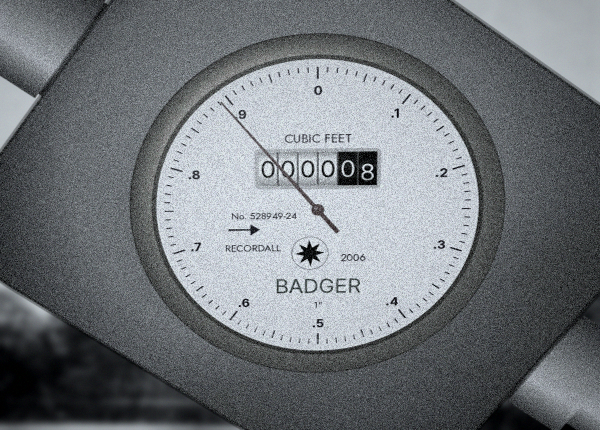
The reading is 7.89 ft³
